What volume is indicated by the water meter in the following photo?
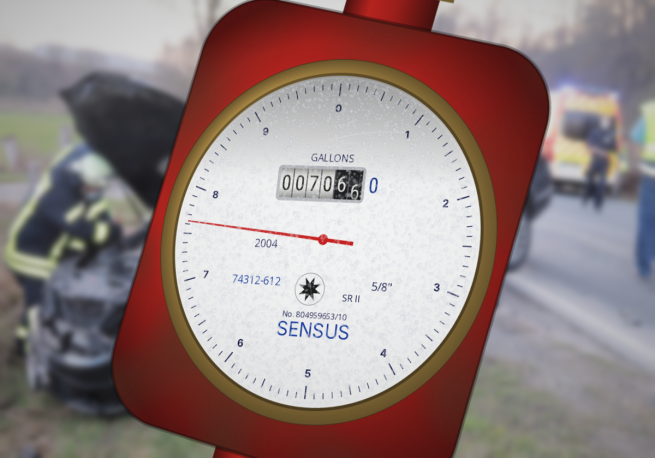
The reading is 70657.6 gal
